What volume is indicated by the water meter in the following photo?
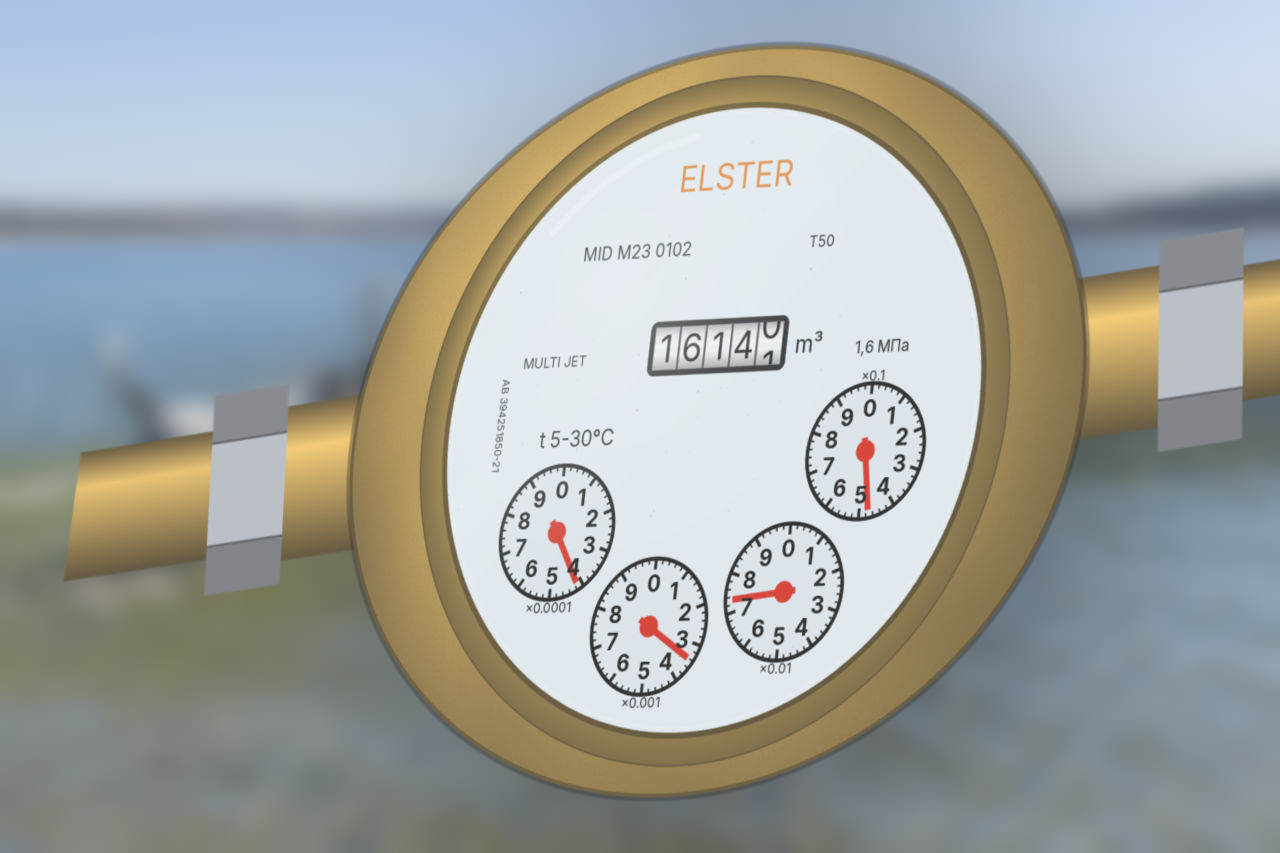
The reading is 16140.4734 m³
